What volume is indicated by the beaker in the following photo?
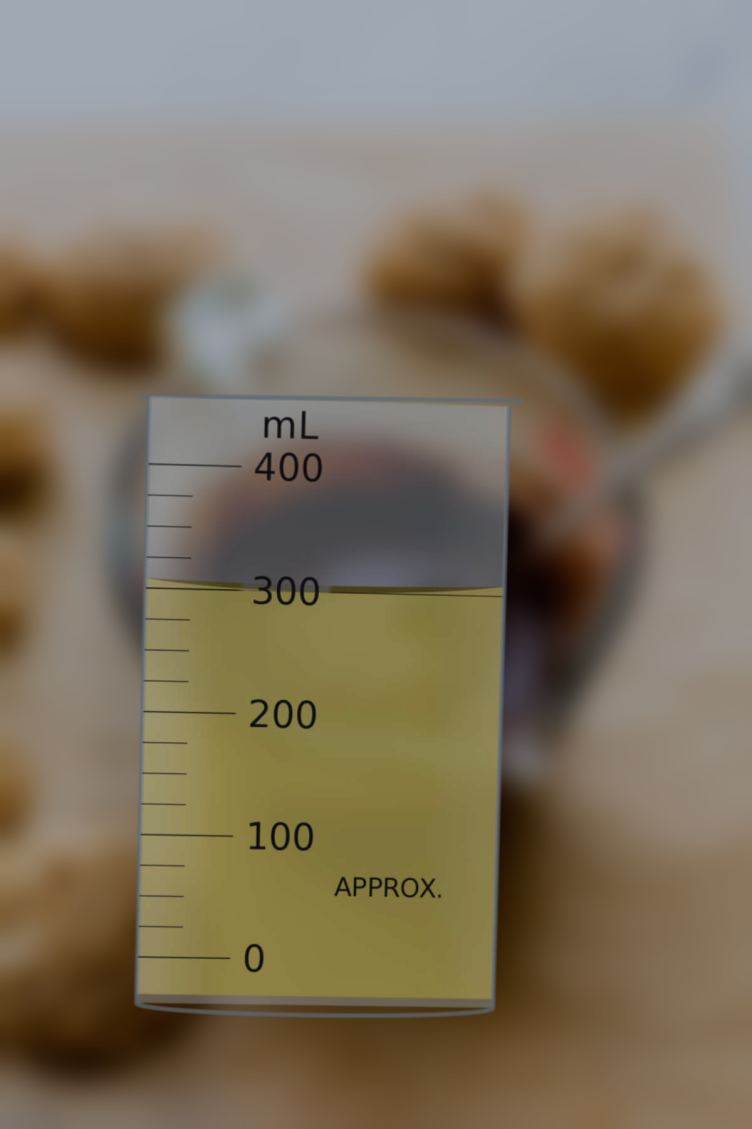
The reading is 300 mL
